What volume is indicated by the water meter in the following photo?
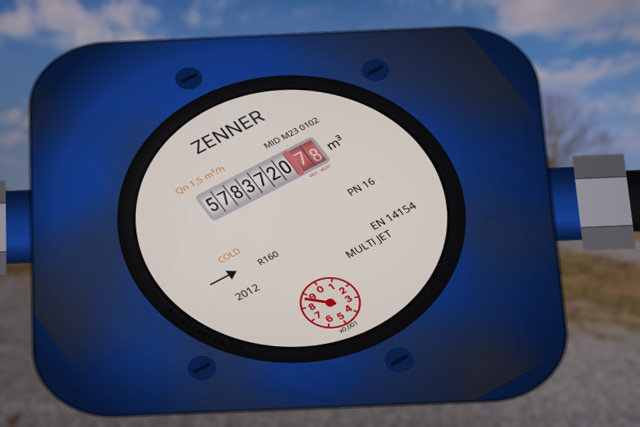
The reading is 5783720.778 m³
